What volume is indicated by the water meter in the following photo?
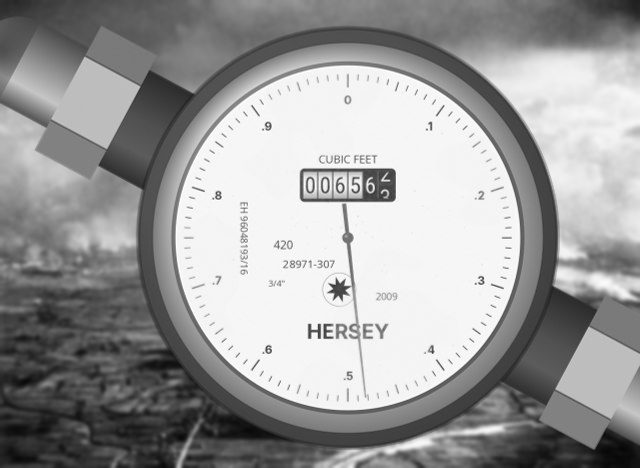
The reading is 6562.48 ft³
